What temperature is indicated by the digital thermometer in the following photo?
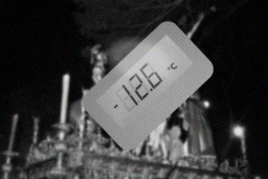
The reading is -12.6 °C
